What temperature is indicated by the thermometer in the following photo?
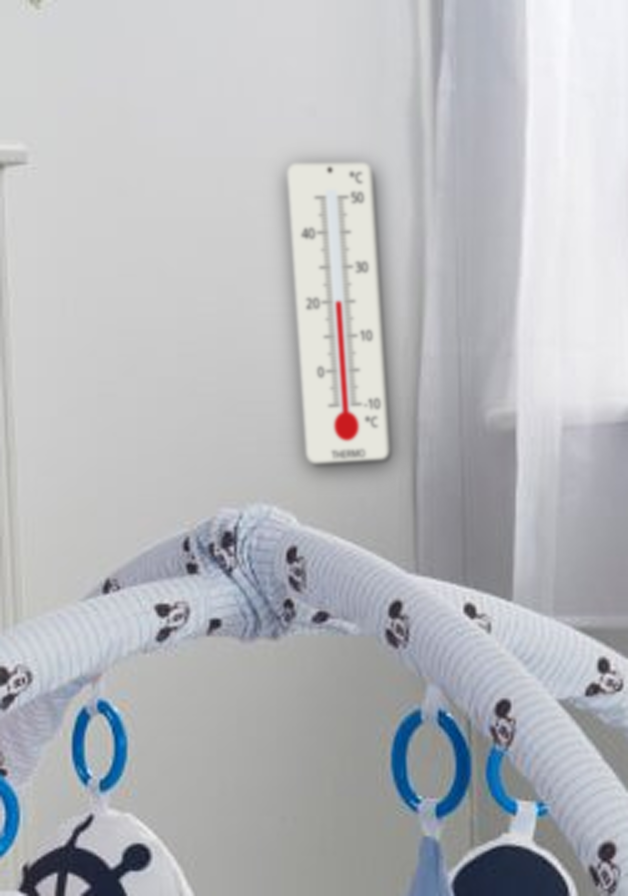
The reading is 20 °C
